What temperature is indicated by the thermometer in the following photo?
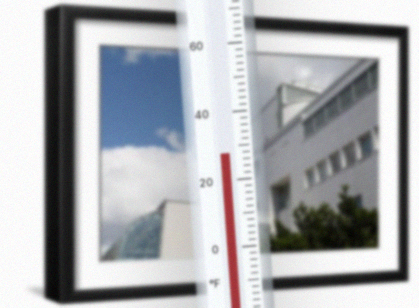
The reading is 28 °F
